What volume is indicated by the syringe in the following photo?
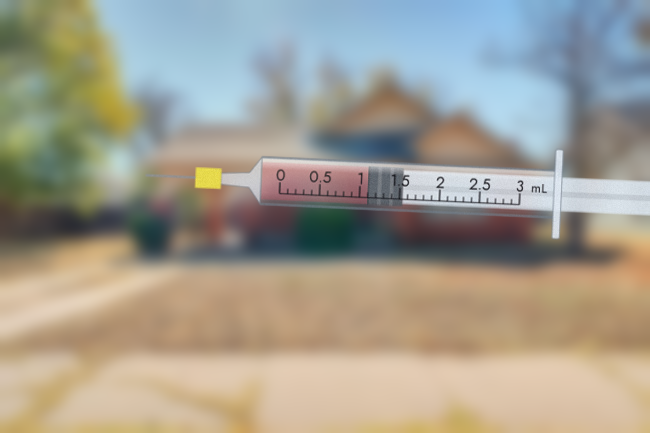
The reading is 1.1 mL
